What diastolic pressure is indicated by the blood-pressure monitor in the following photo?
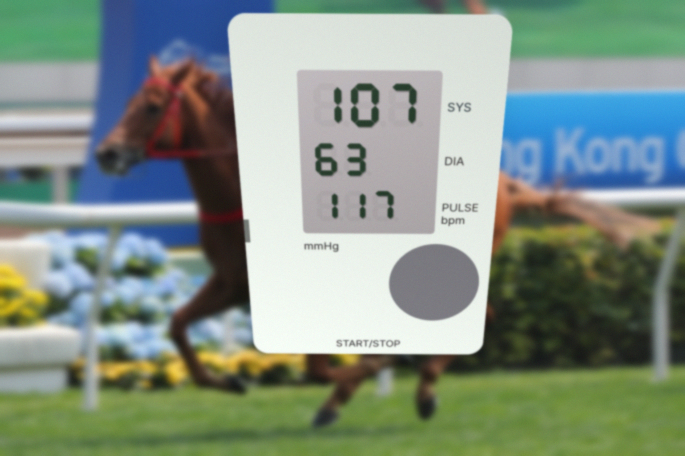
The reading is 63 mmHg
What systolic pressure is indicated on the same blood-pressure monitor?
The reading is 107 mmHg
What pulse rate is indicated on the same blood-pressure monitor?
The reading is 117 bpm
